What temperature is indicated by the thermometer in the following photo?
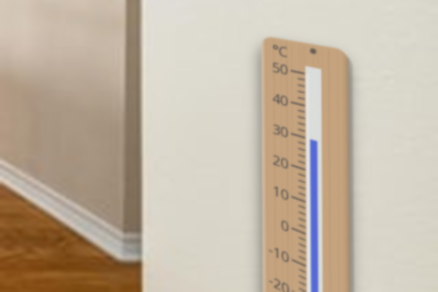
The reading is 30 °C
